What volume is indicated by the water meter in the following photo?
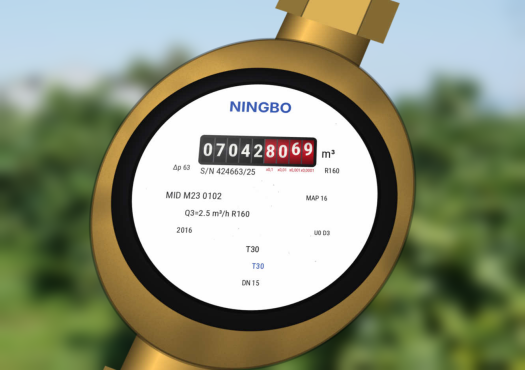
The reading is 7042.8069 m³
